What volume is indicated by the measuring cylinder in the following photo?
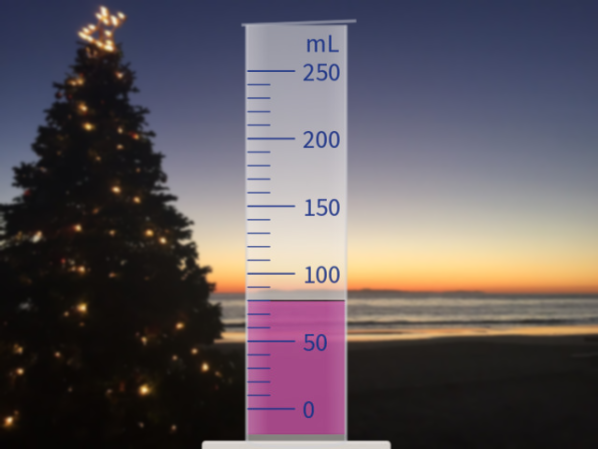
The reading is 80 mL
